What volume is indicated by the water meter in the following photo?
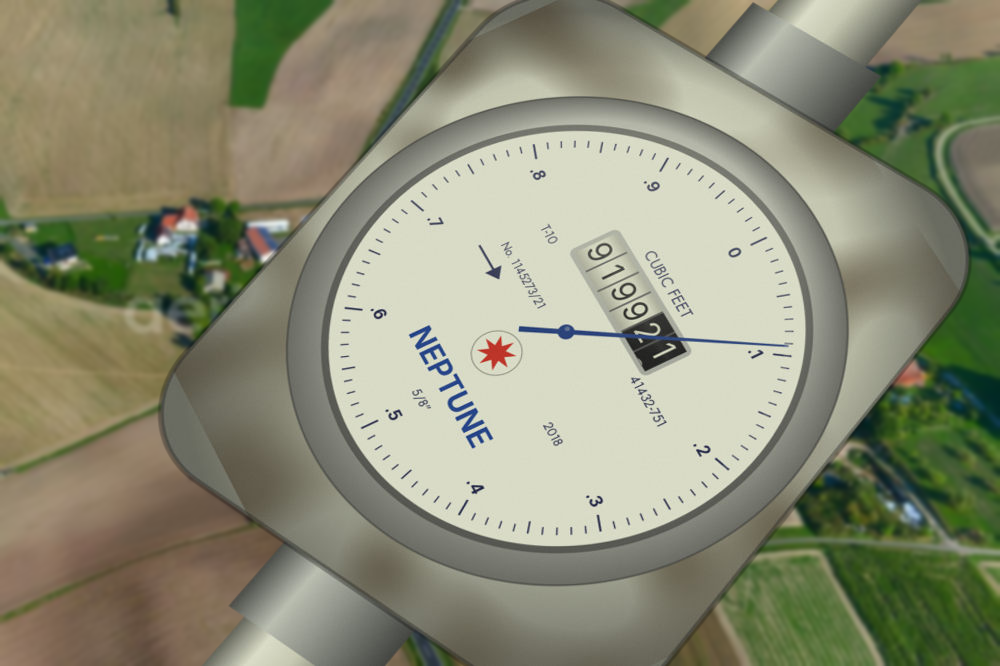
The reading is 919921.09 ft³
